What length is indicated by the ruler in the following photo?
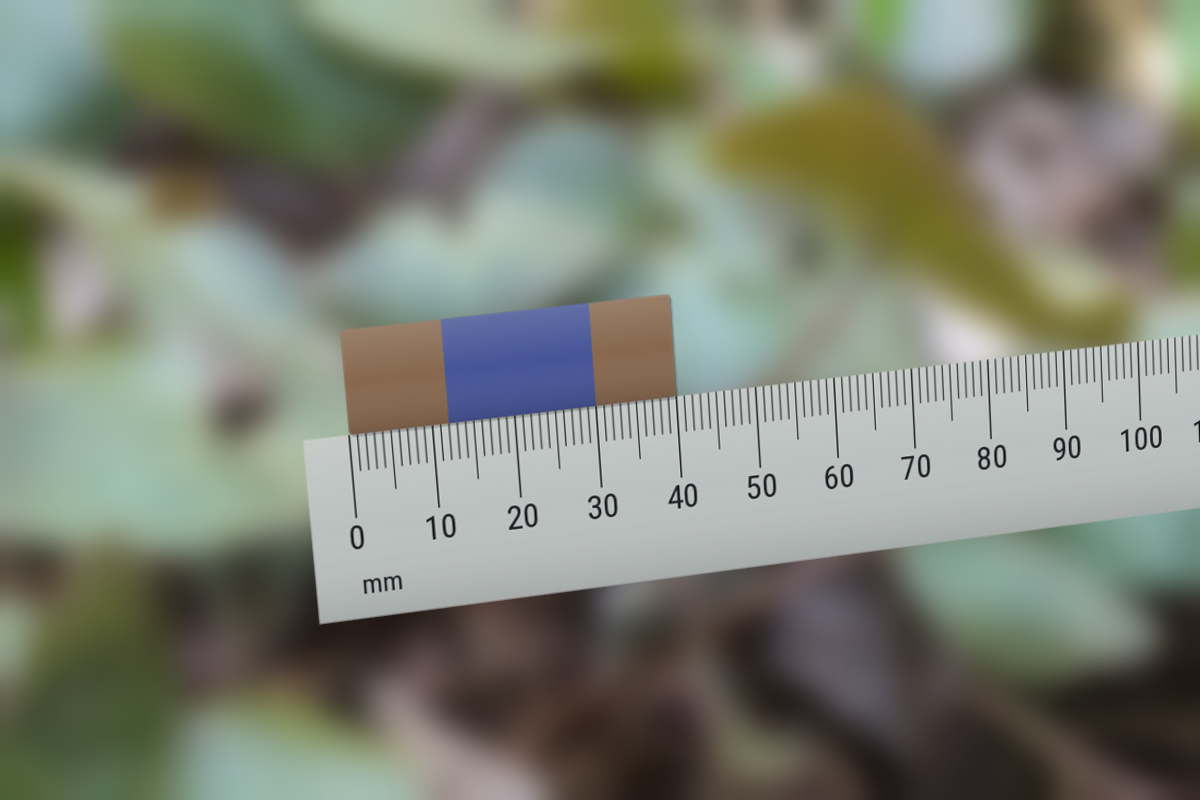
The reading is 40 mm
